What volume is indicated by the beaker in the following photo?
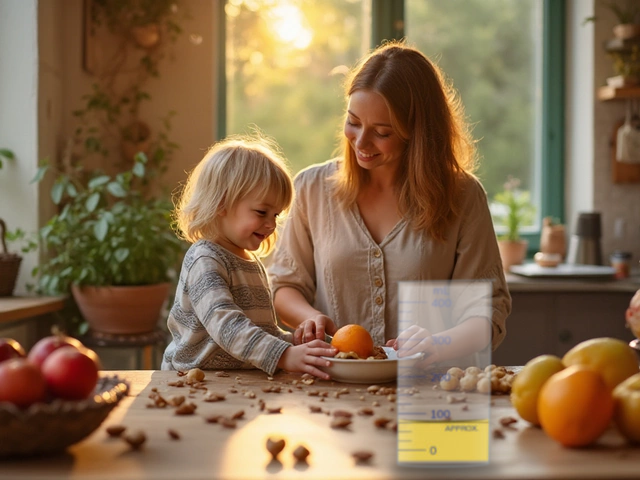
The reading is 75 mL
